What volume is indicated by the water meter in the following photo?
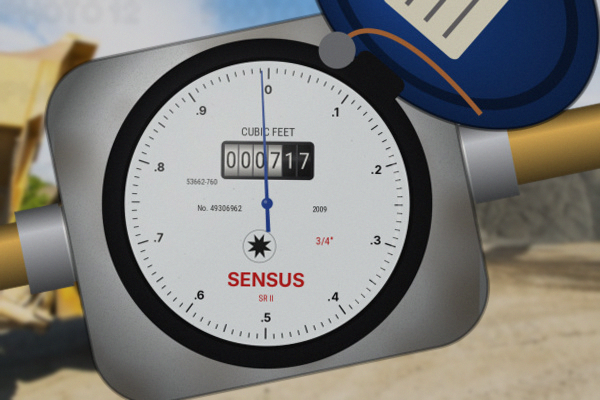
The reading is 716.99 ft³
